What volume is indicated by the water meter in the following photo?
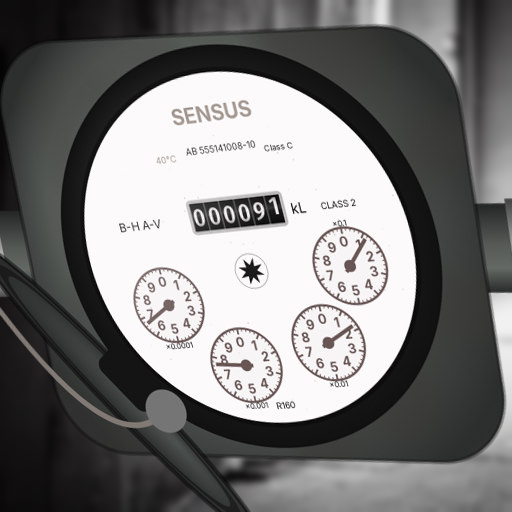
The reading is 91.1176 kL
